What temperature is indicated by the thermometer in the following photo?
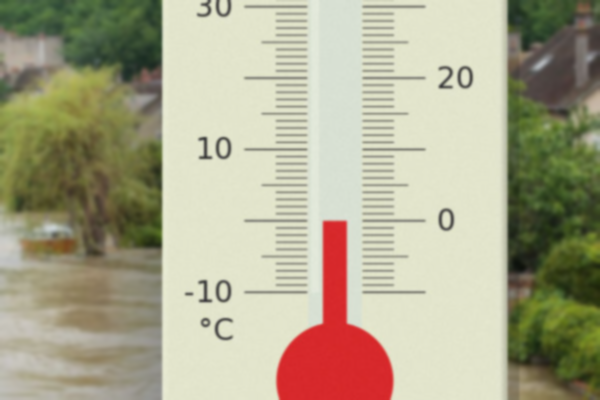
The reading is 0 °C
